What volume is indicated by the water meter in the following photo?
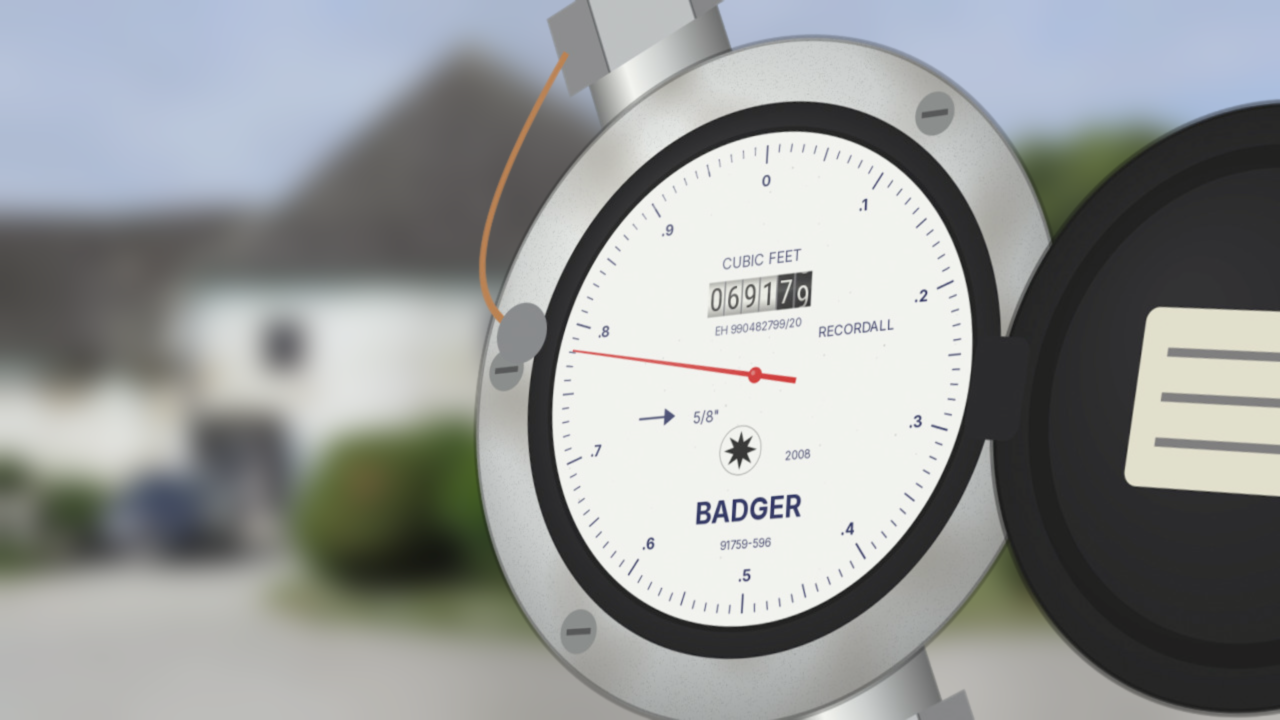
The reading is 69178.78 ft³
